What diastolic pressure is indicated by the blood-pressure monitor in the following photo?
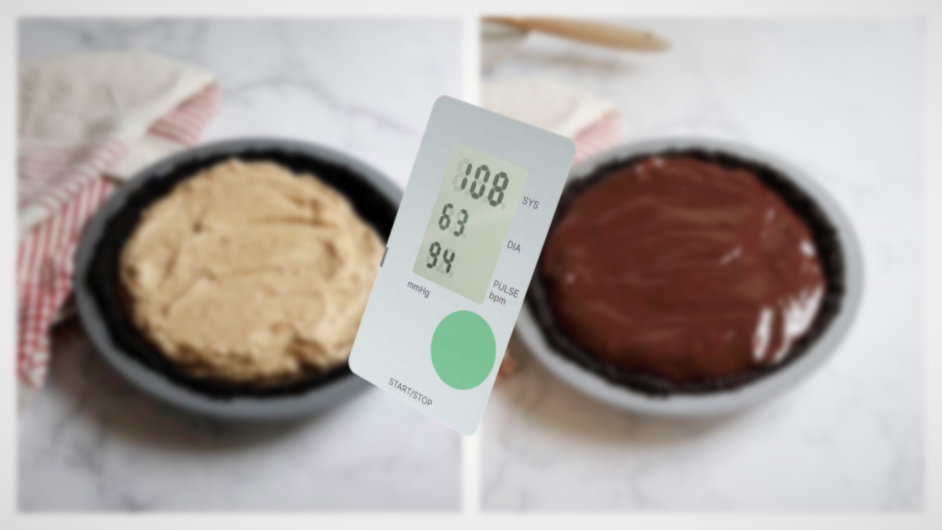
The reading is 63 mmHg
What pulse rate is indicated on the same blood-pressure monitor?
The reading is 94 bpm
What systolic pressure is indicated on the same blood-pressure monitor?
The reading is 108 mmHg
